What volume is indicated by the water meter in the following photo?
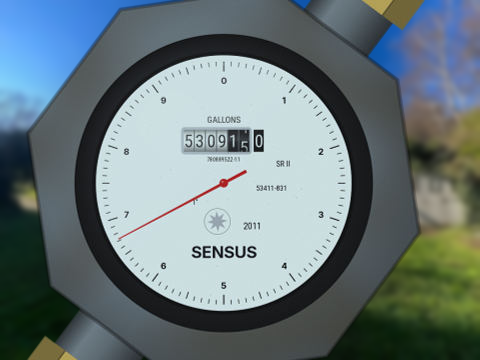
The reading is 5309146.7 gal
